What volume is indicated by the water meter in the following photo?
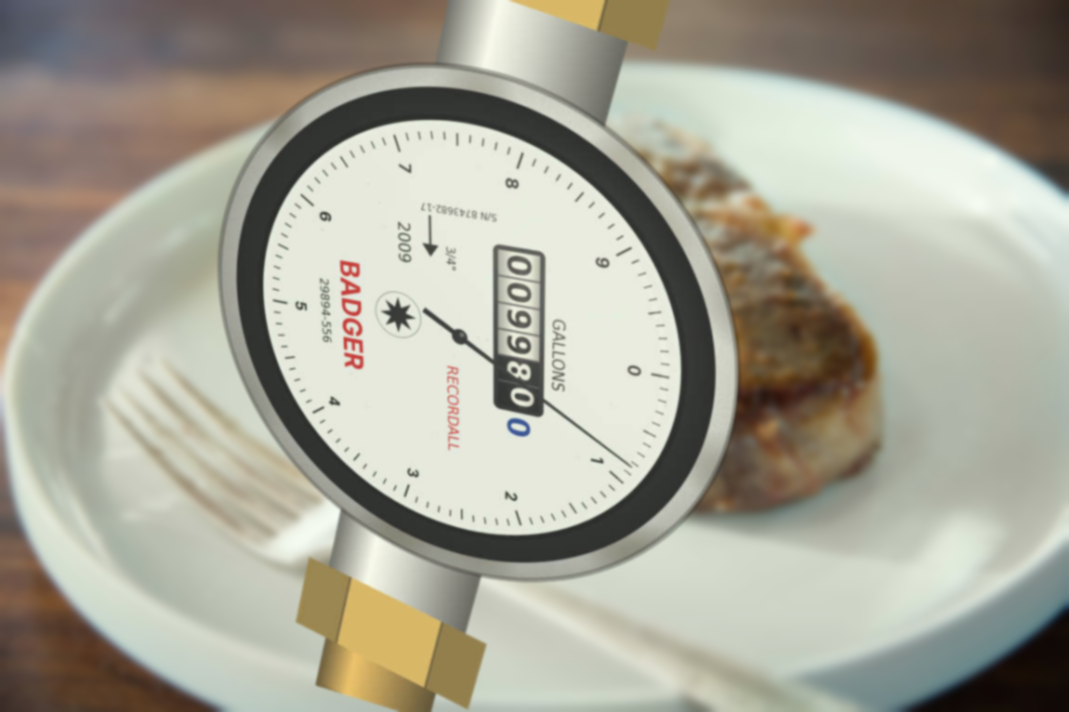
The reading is 99800.8 gal
